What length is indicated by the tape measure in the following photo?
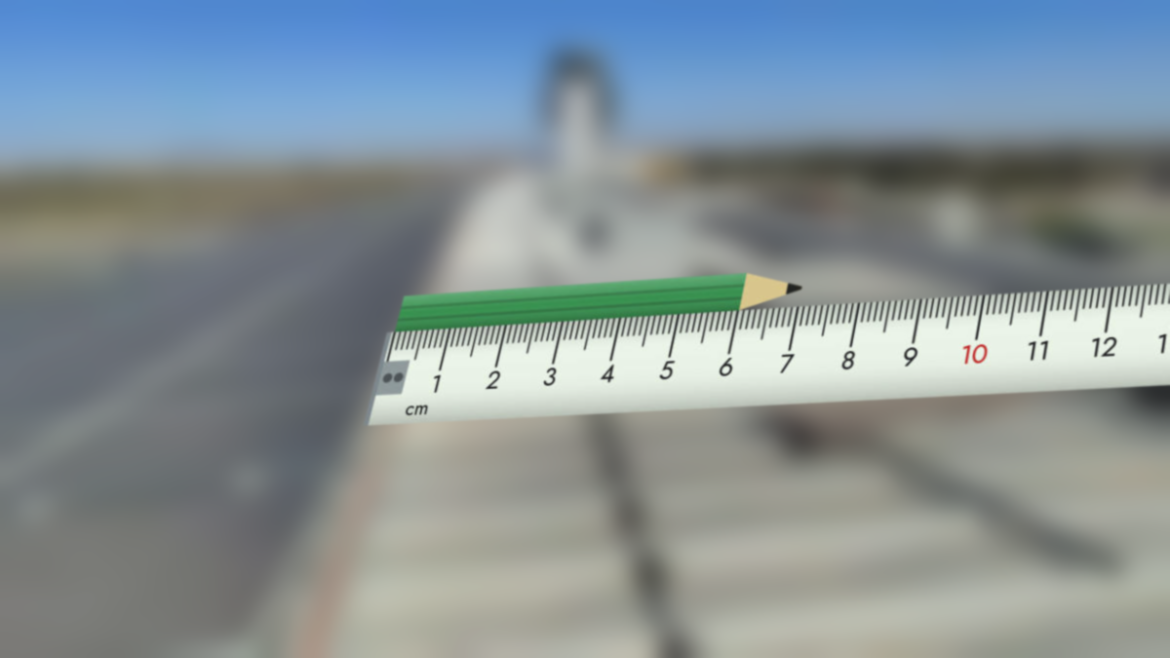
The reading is 7 cm
